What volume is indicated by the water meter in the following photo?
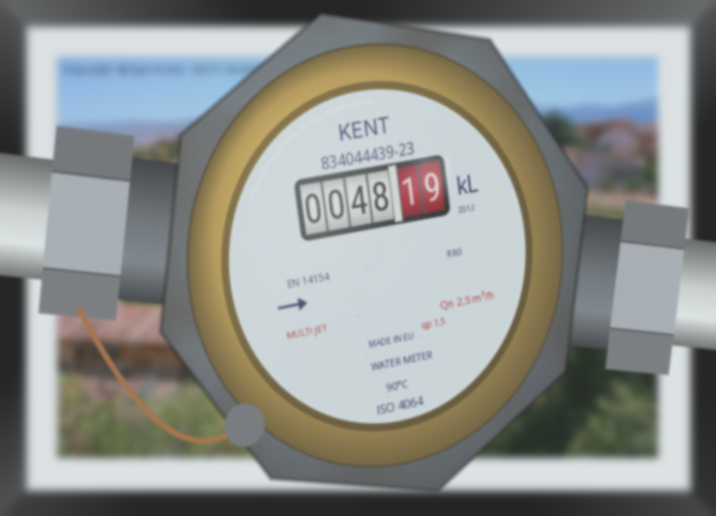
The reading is 48.19 kL
